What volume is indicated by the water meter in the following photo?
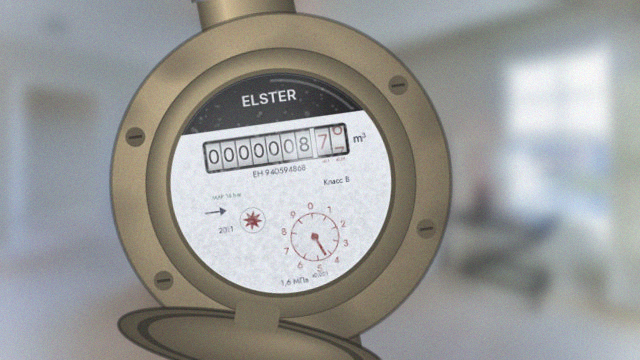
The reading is 8.764 m³
